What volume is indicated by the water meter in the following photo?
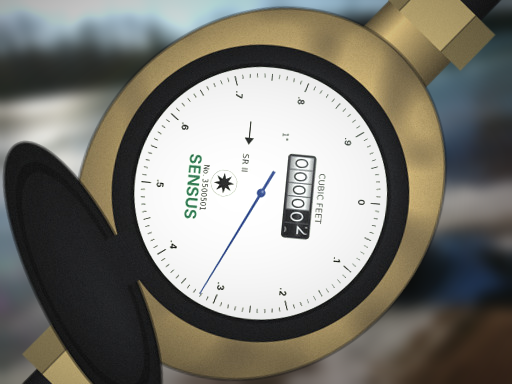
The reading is 2.32 ft³
